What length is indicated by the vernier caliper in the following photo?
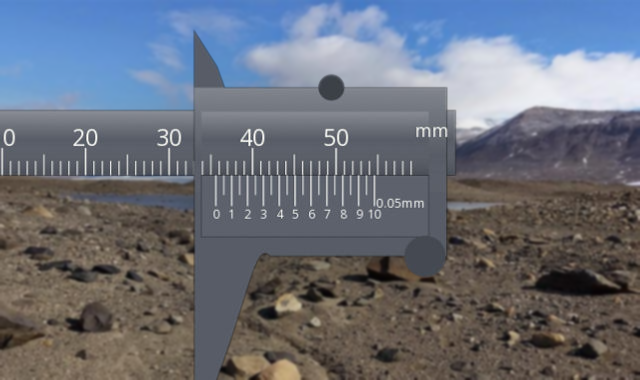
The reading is 35.6 mm
